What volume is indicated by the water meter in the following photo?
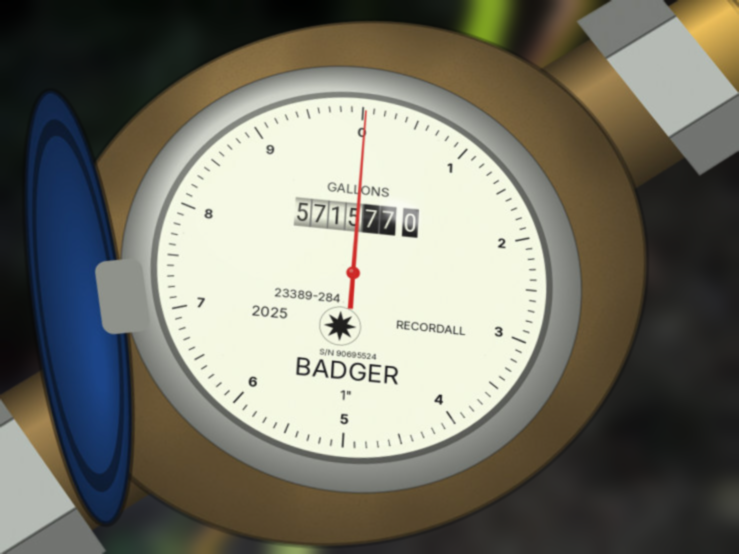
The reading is 5715770.0 gal
